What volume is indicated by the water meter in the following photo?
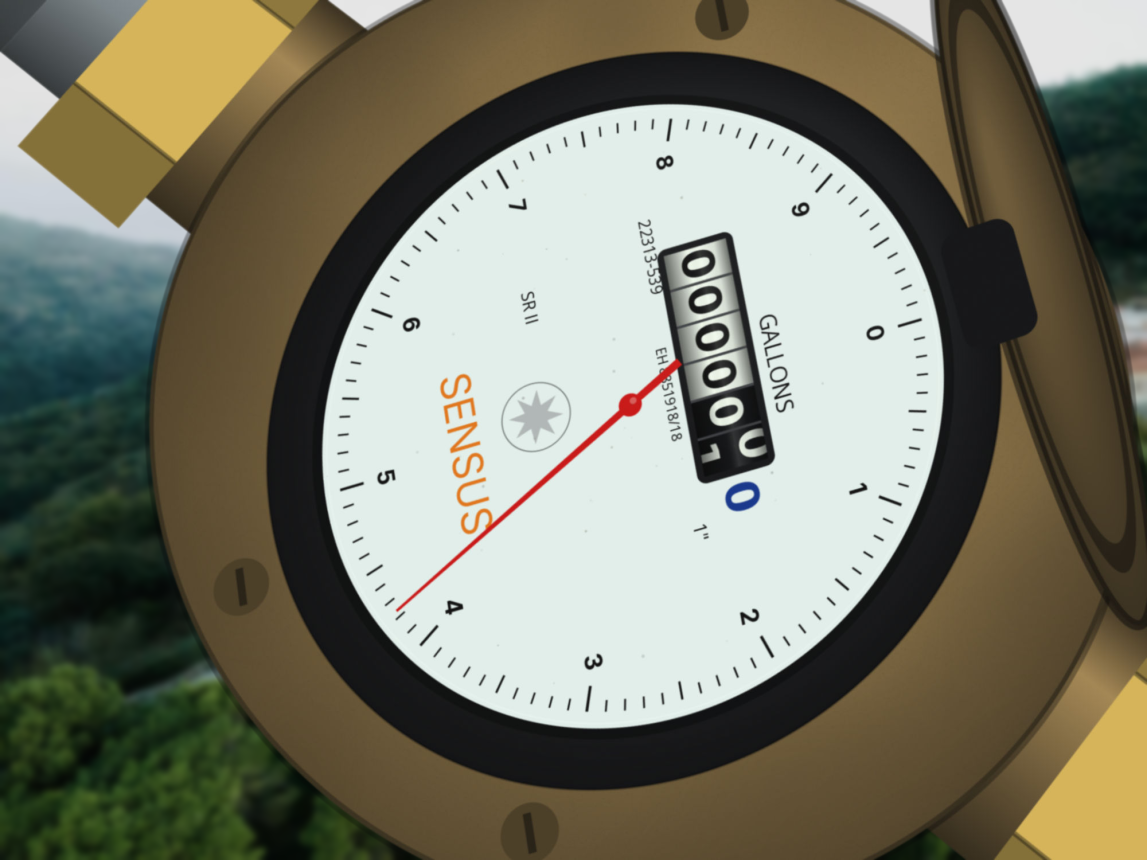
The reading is 4.2 gal
